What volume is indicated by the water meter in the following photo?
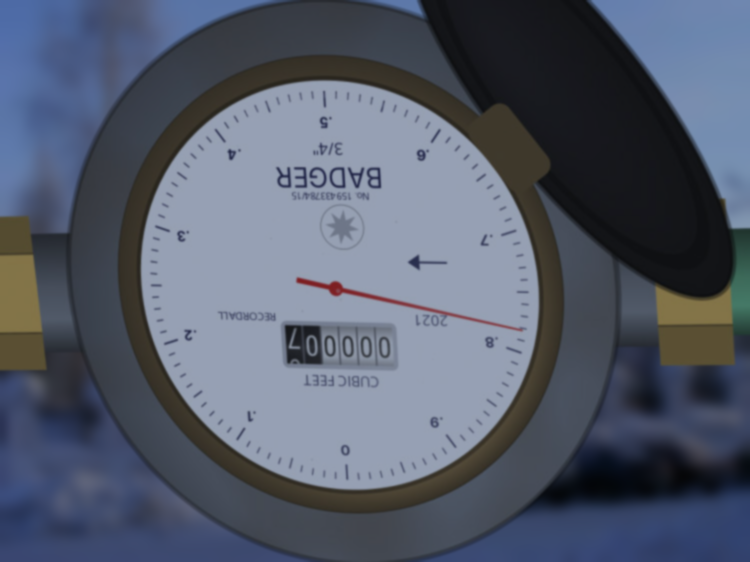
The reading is 6.78 ft³
